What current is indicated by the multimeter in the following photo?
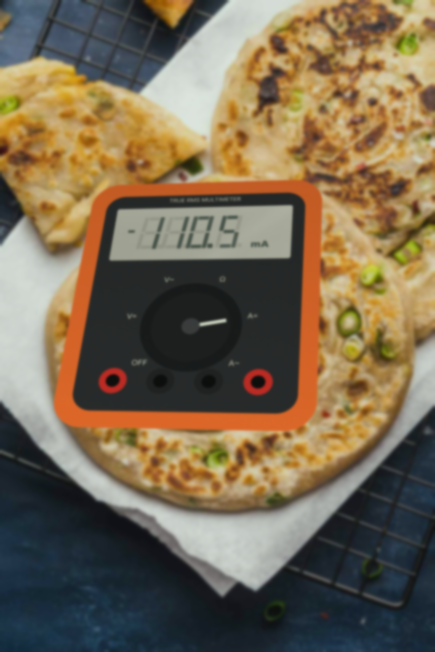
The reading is -110.5 mA
